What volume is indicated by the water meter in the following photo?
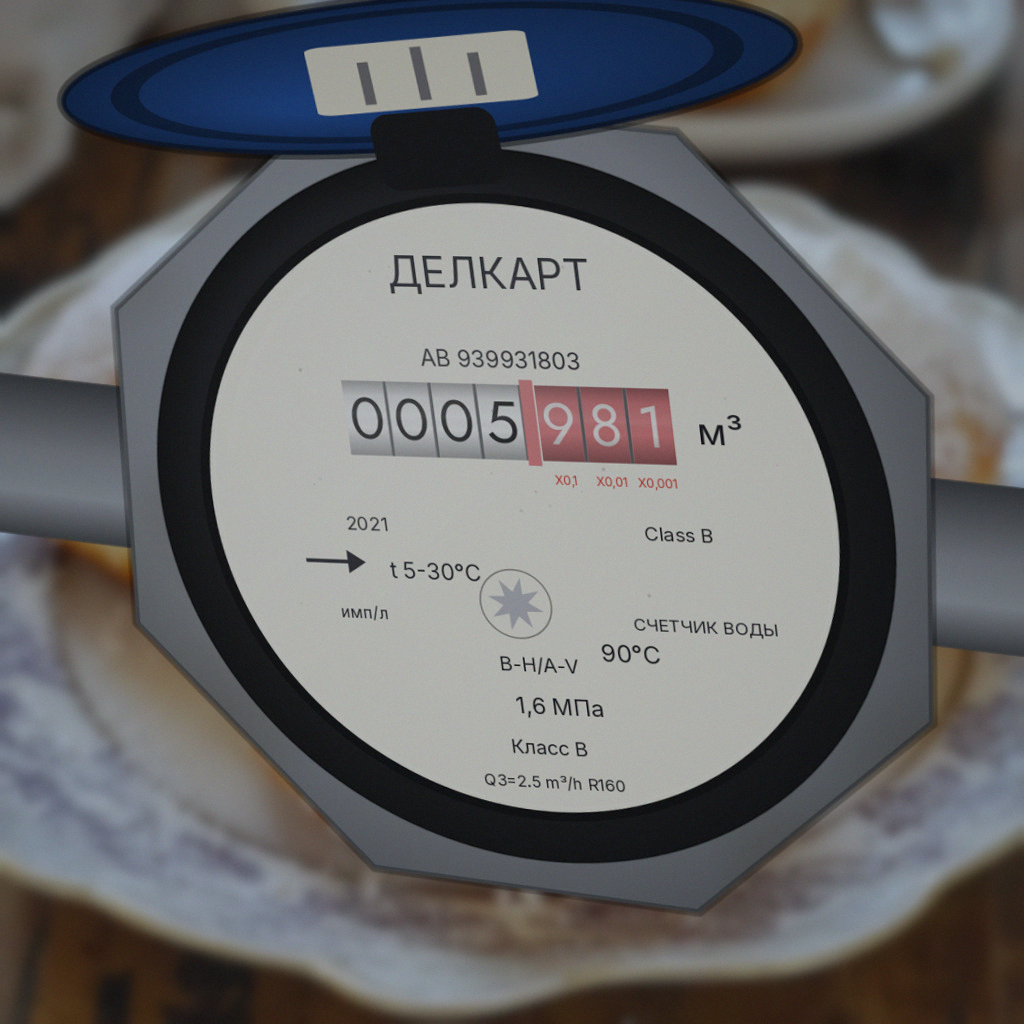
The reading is 5.981 m³
